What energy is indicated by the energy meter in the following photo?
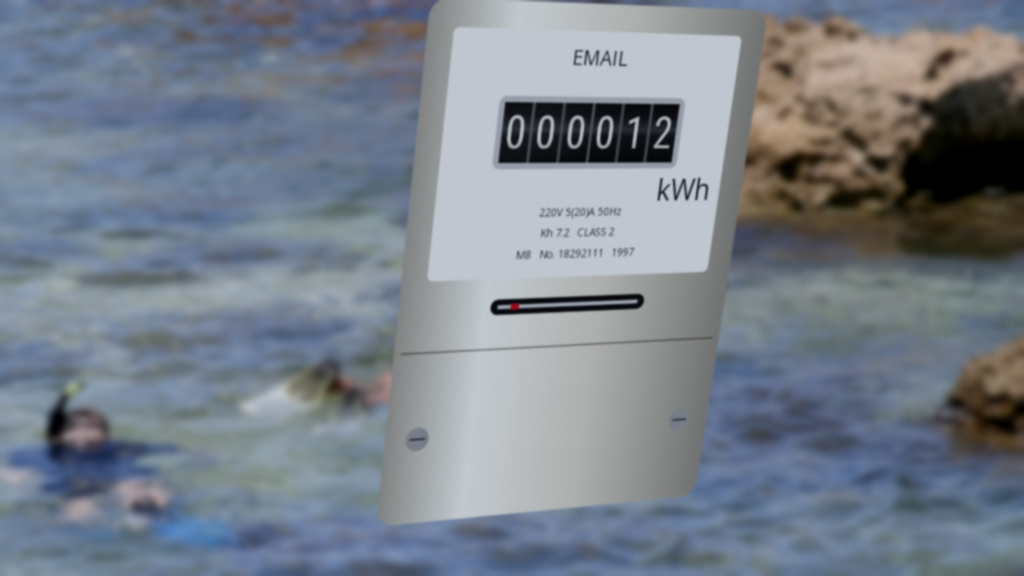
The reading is 12 kWh
